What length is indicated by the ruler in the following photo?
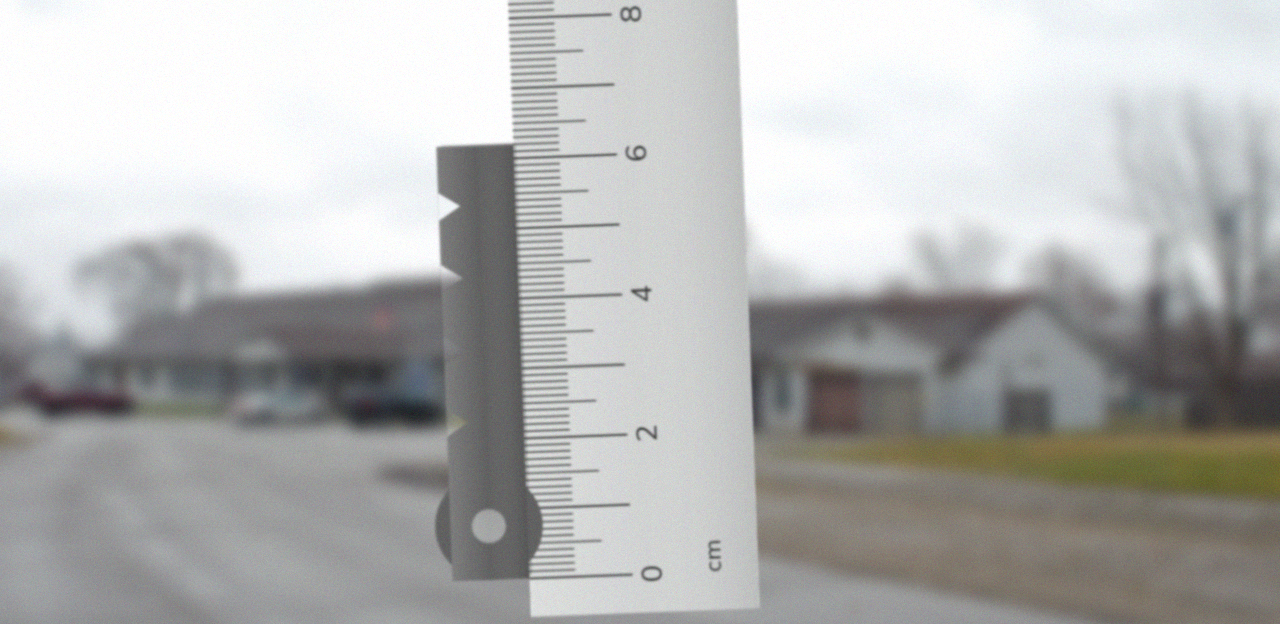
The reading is 6.2 cm
